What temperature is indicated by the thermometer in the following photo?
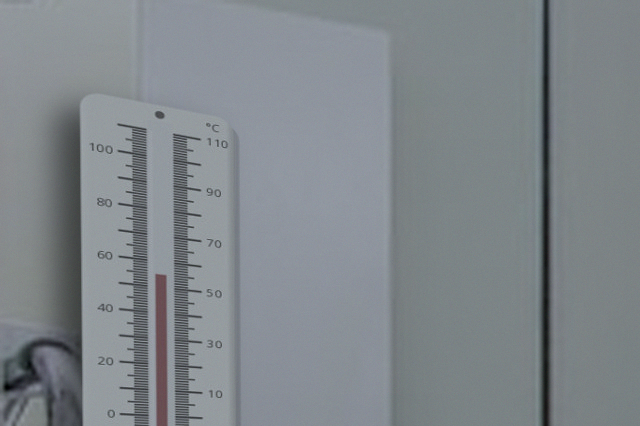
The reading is 55 °C
